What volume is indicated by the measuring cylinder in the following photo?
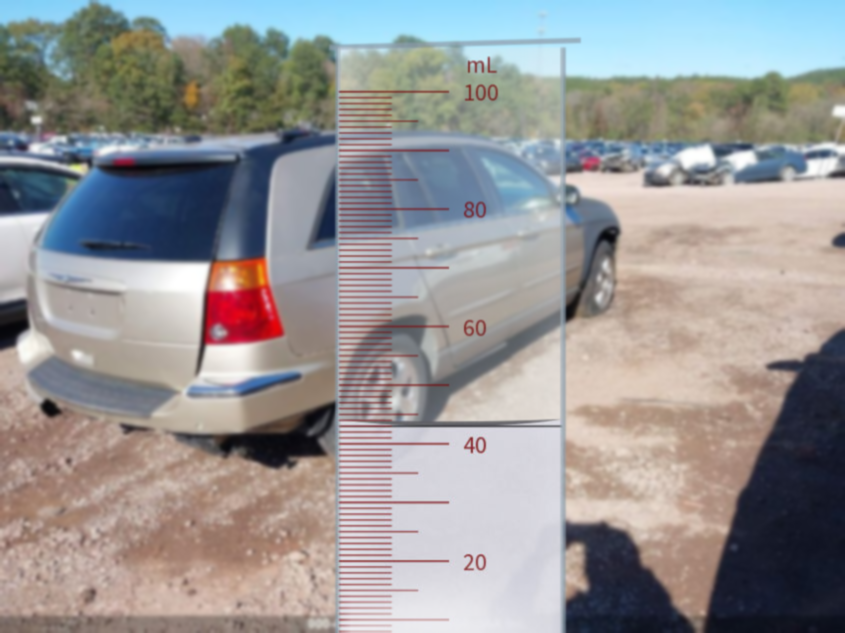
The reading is 43 mL
